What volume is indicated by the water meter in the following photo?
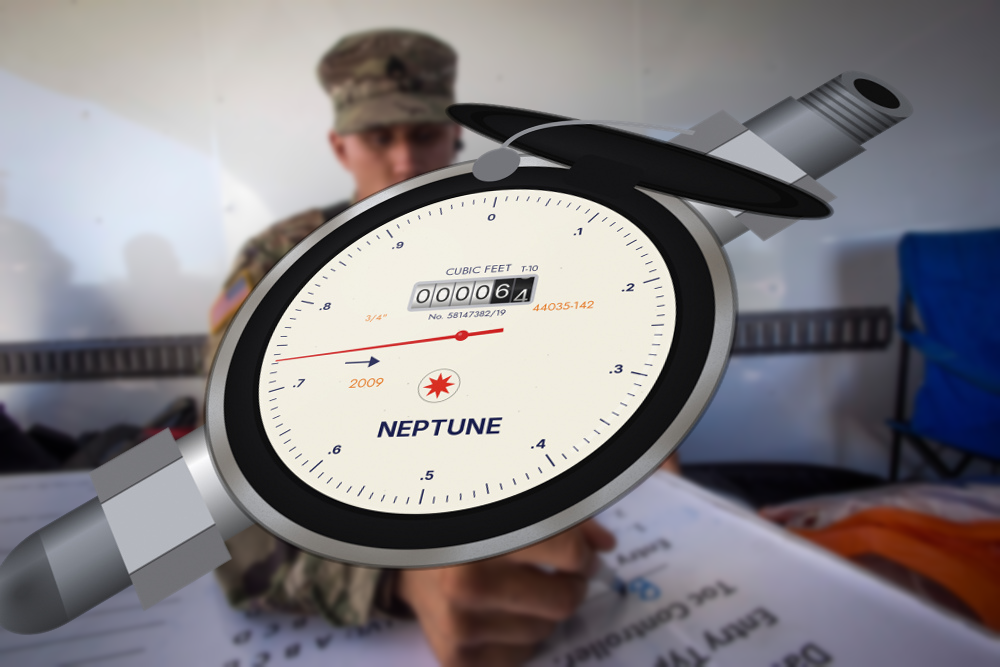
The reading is 63.73 ft³
